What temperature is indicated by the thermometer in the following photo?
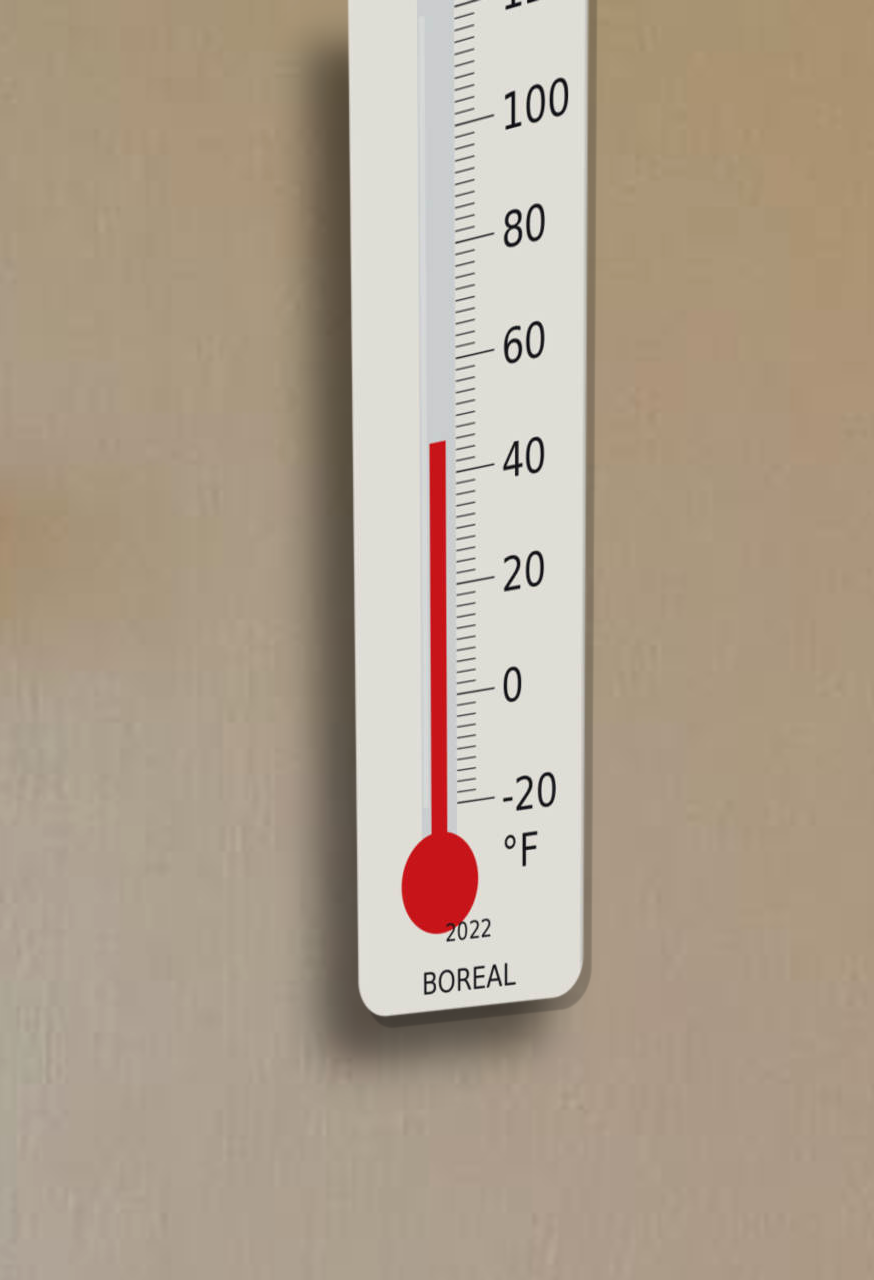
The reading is 46 °F
